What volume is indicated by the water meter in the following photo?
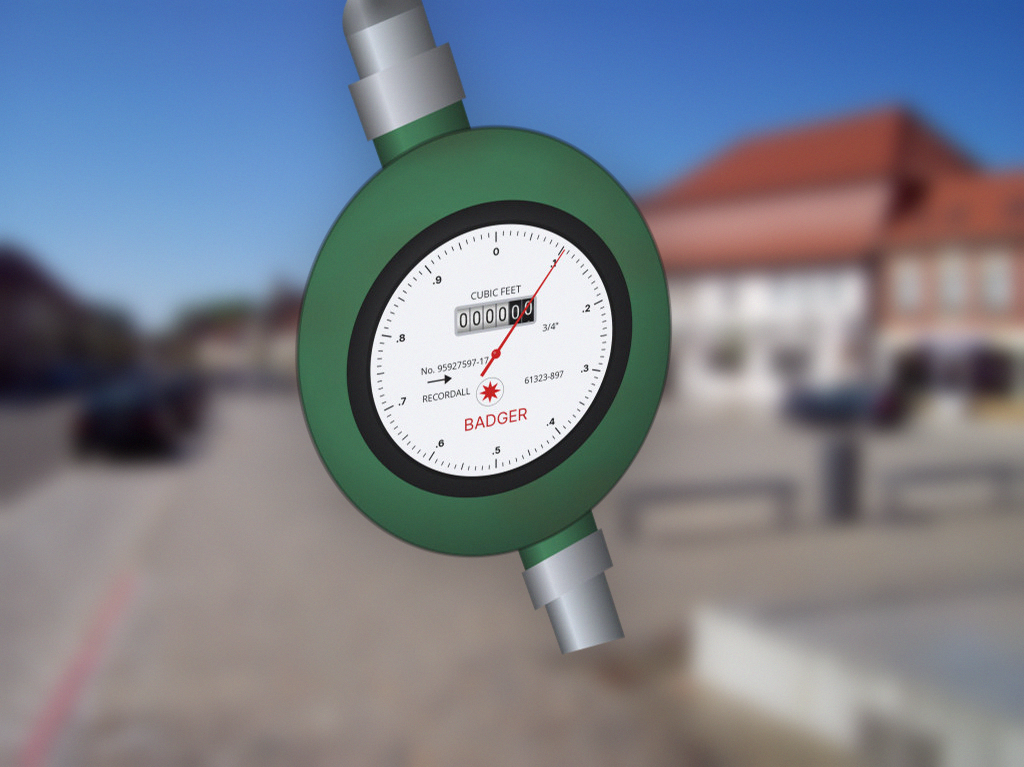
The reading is 0.10 ft³
